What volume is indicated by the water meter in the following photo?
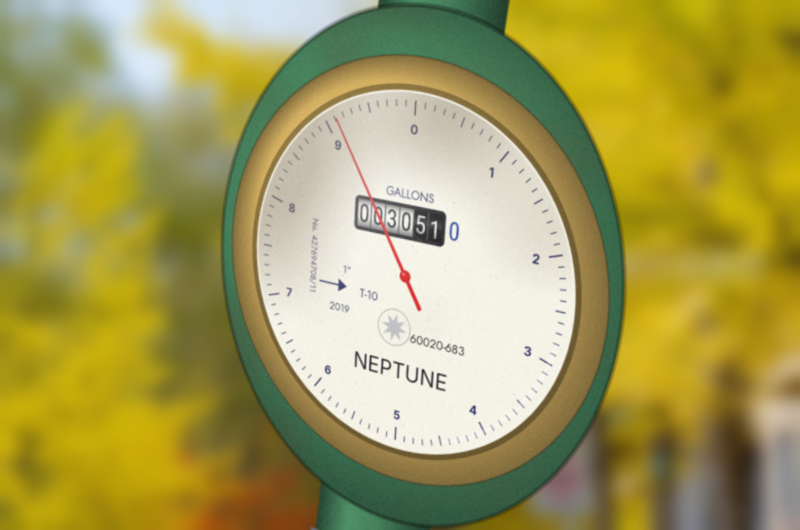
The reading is 30509.1 gal
